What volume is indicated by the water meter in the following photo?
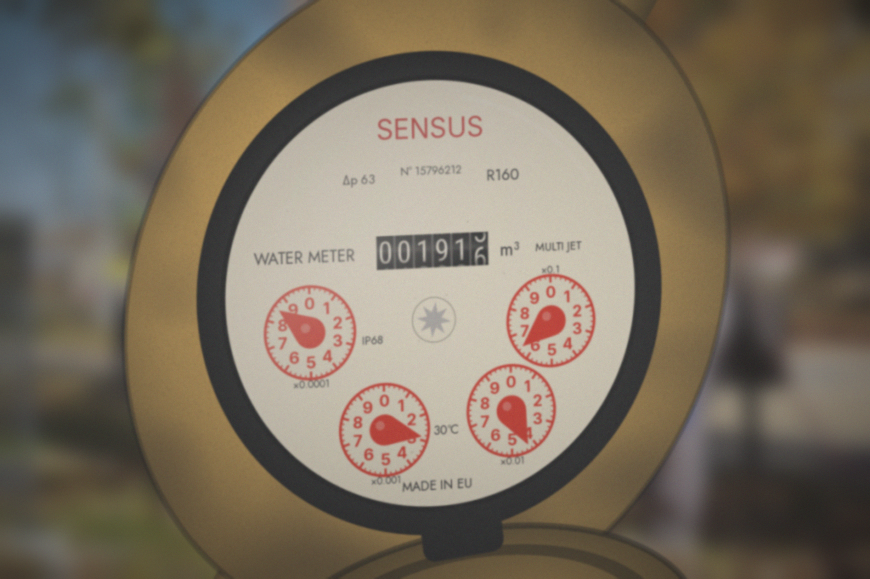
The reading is 1915.6428 m³
